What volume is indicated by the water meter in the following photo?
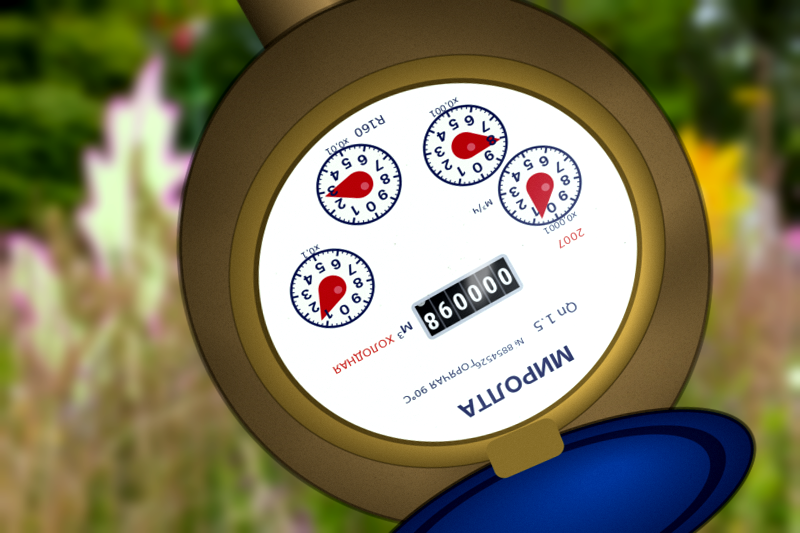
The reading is 98.1280 m³
